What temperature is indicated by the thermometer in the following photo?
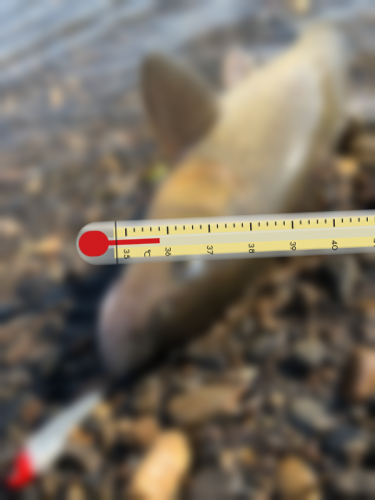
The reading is 35.8 °C
